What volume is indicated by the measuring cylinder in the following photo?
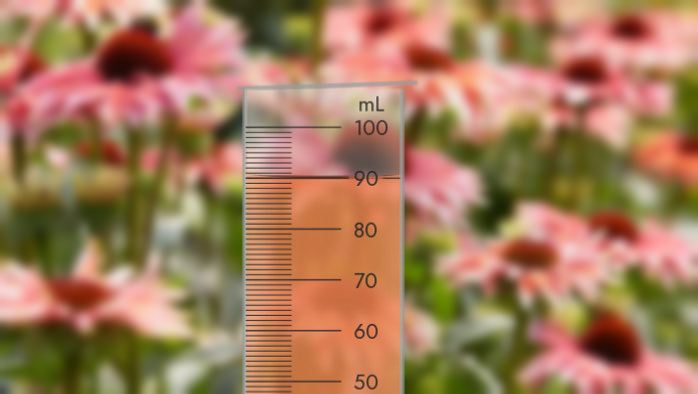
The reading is 90 mL
